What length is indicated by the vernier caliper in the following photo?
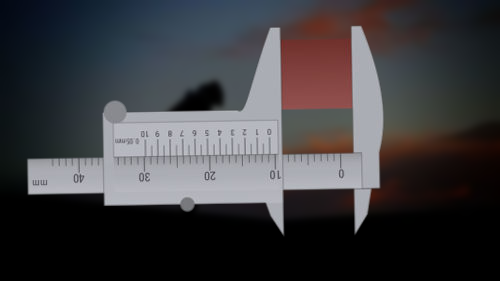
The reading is 10.8 mm
